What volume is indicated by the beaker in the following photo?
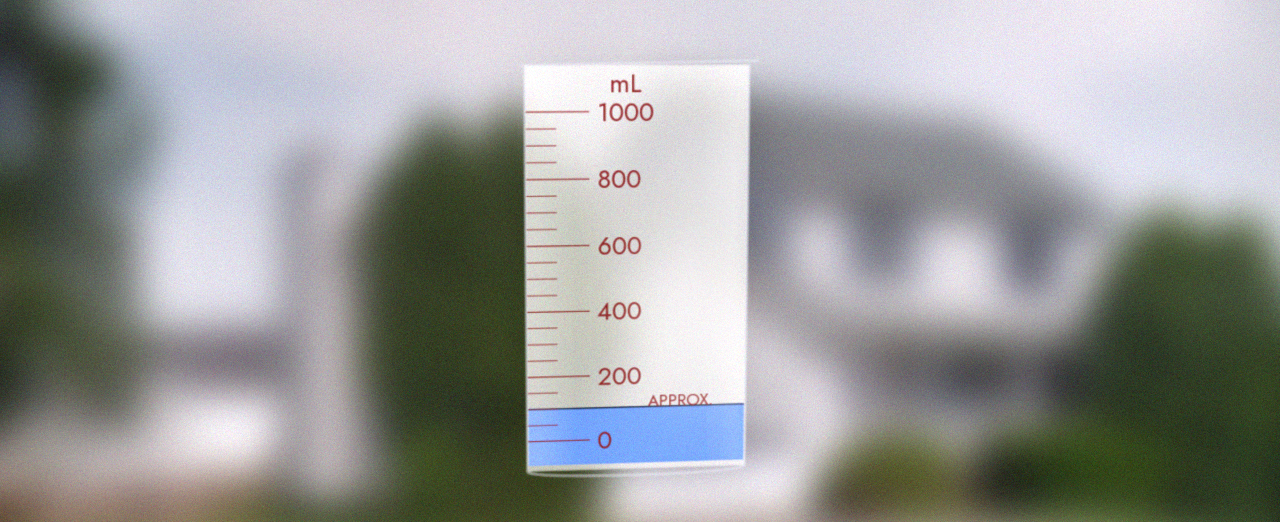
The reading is 100 mL
